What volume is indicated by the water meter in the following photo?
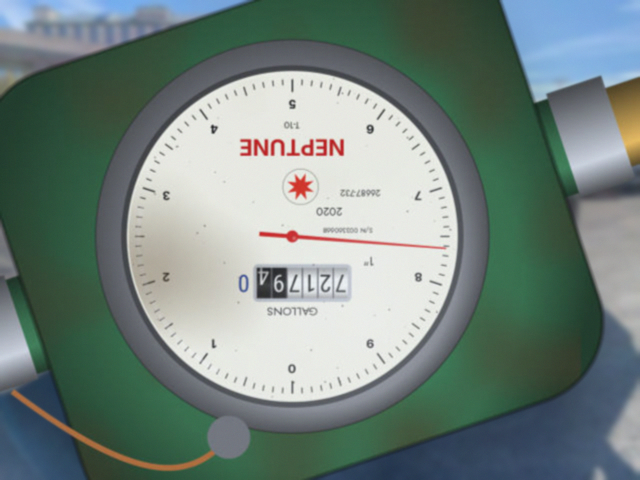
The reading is 7217937.6 gal
